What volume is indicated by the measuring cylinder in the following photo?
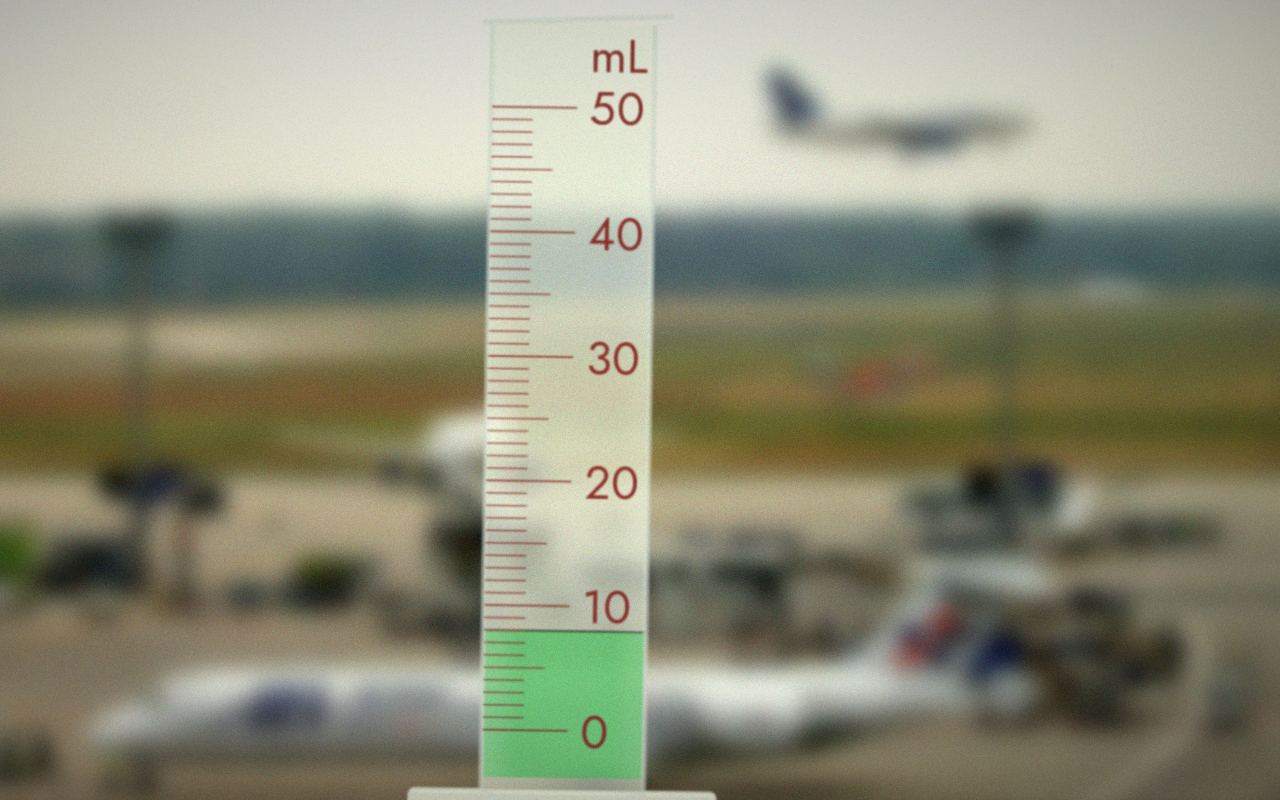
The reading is 8 mL
